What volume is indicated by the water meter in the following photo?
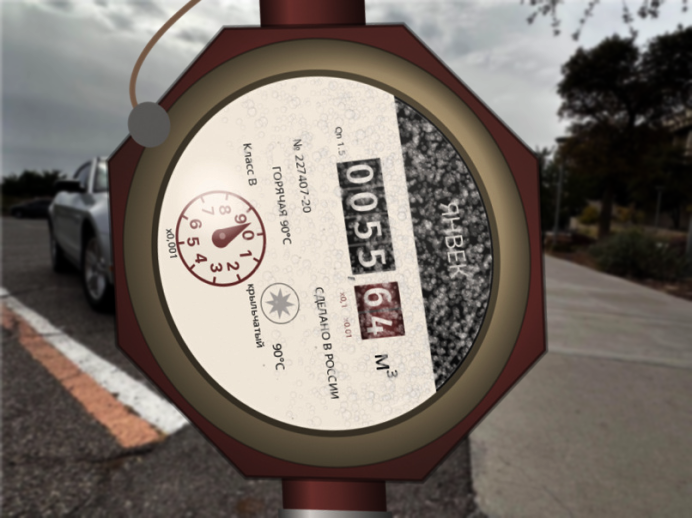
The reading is 55.639 m³
